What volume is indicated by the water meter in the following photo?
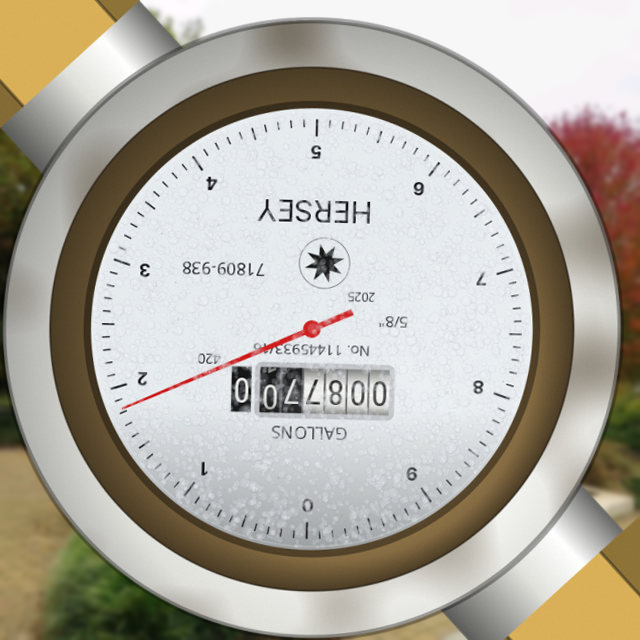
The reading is 87701.8 gal
